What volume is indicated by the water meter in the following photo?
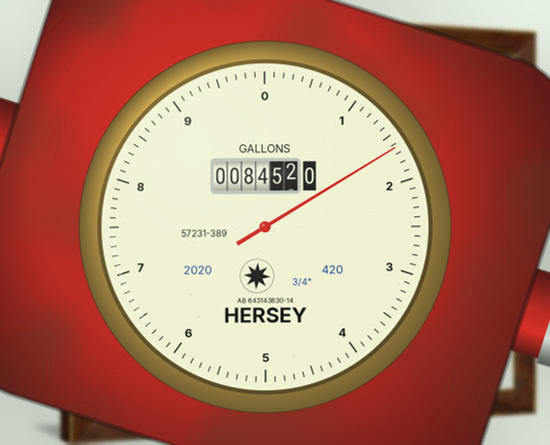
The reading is 84521.6 gal
